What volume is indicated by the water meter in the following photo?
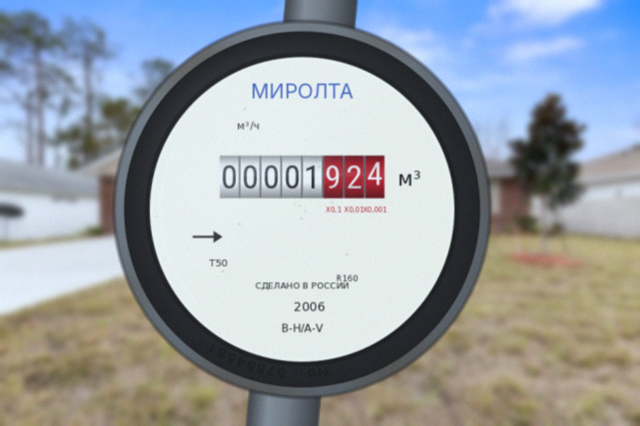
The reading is 1.924 m³
